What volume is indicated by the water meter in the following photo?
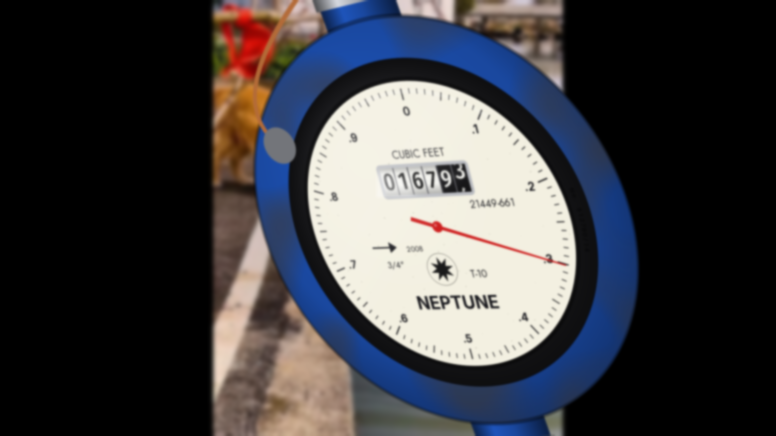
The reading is 16793.30 ft³
